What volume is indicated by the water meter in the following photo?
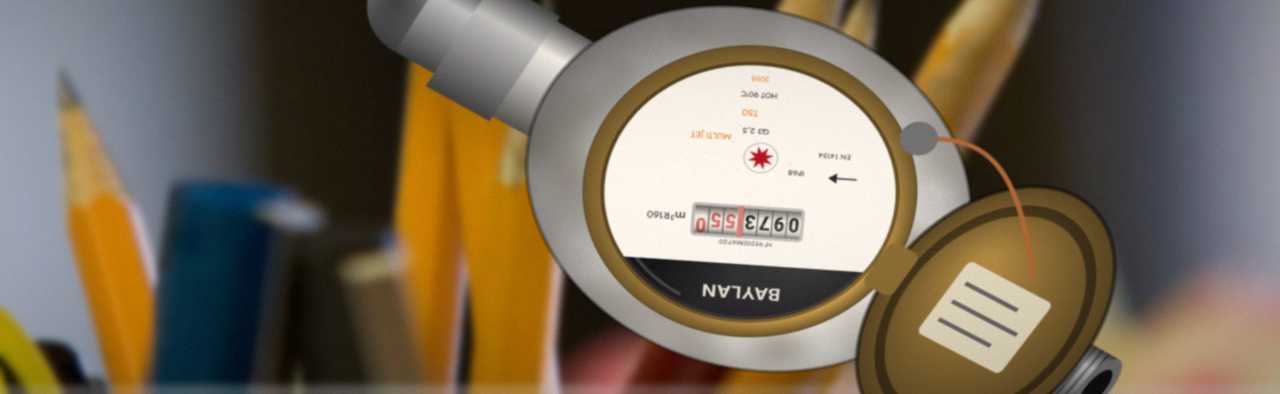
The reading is 973.550 m³
